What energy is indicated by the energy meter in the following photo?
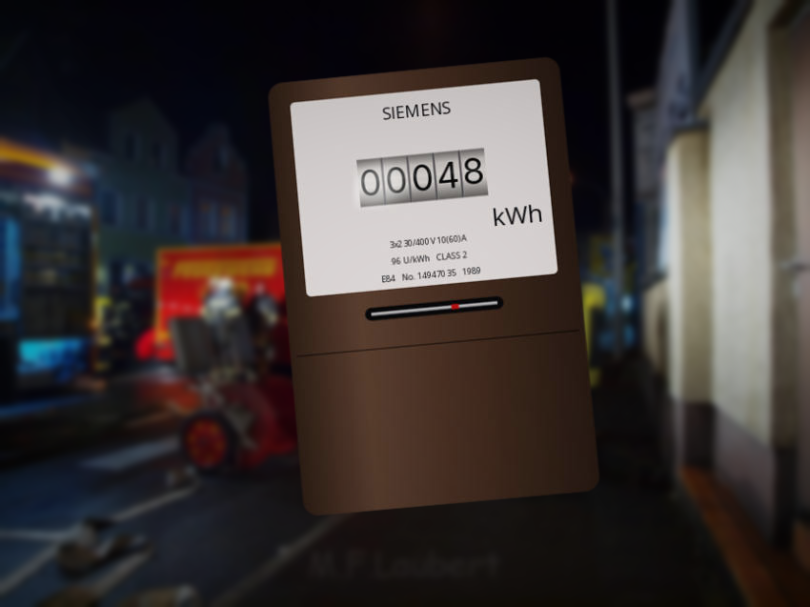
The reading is 48 kWh
